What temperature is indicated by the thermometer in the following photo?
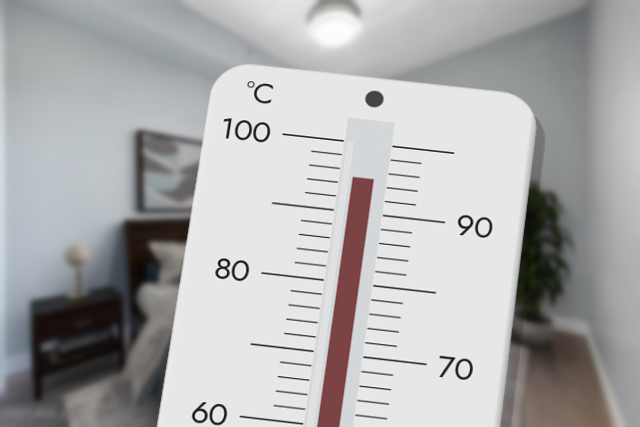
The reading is 95 °C
